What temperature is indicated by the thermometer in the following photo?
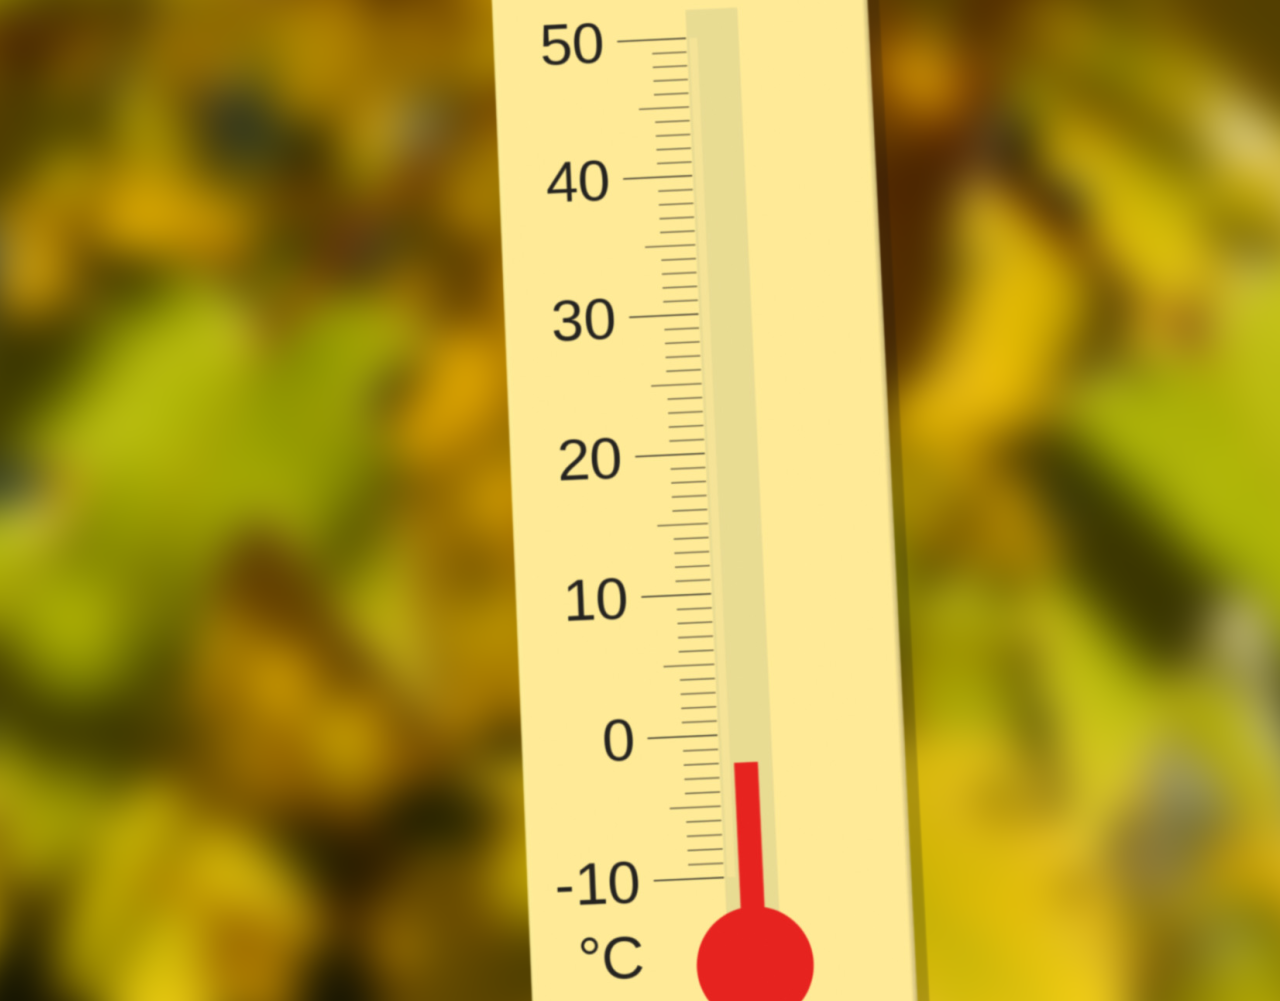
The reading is -2 °C
